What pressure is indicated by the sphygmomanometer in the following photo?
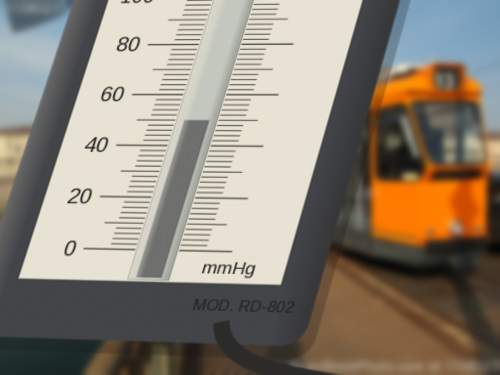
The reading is 50 mmHg
